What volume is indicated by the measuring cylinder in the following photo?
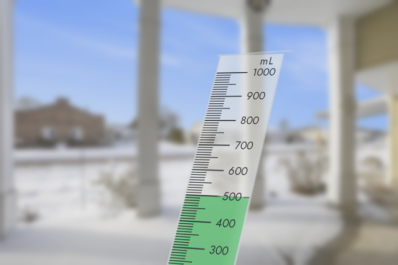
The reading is 500 mL
